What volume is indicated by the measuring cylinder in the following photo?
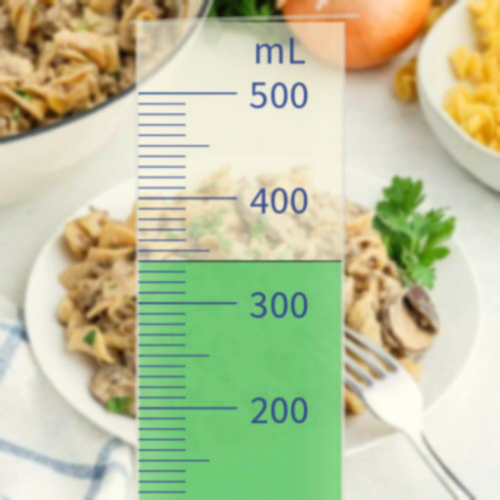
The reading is 340 mL
